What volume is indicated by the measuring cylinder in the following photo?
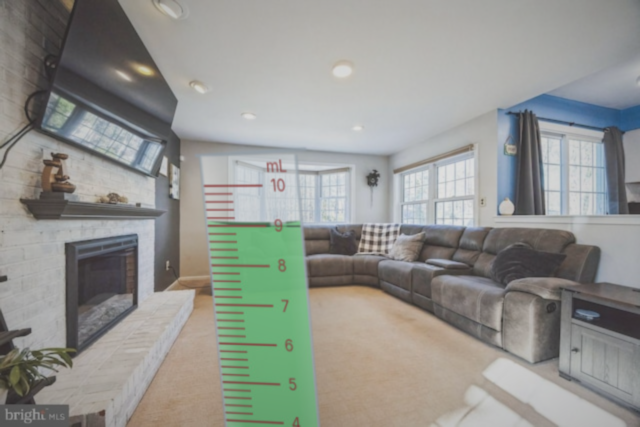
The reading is 9 mL
